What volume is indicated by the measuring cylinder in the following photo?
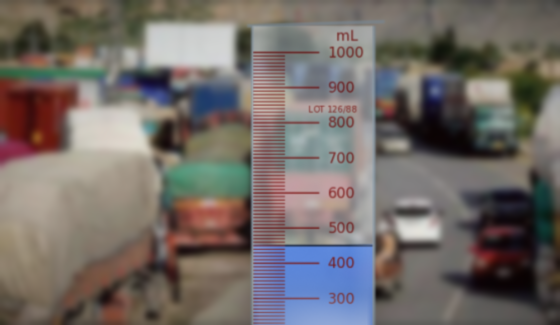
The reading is 450 mL
